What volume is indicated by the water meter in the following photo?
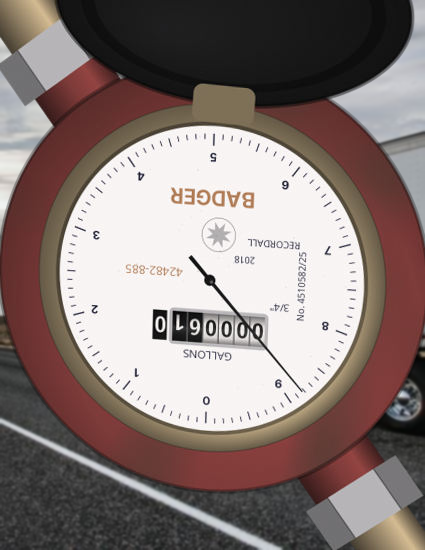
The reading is 608.8 gal
